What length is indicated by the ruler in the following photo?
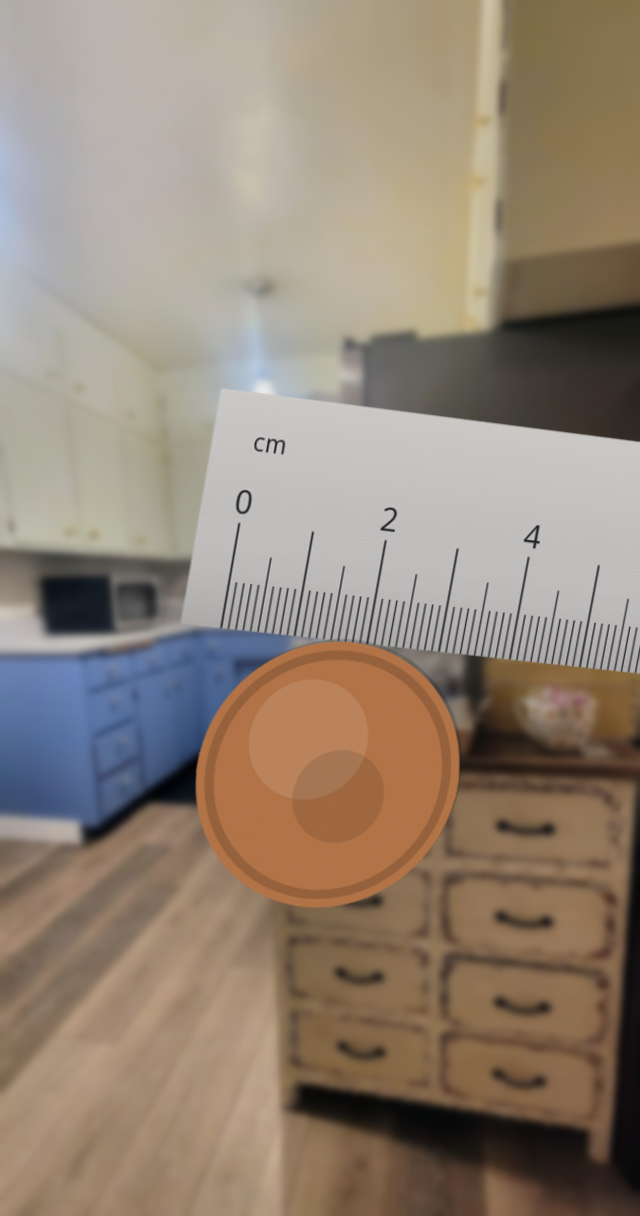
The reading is 3.6 cm
